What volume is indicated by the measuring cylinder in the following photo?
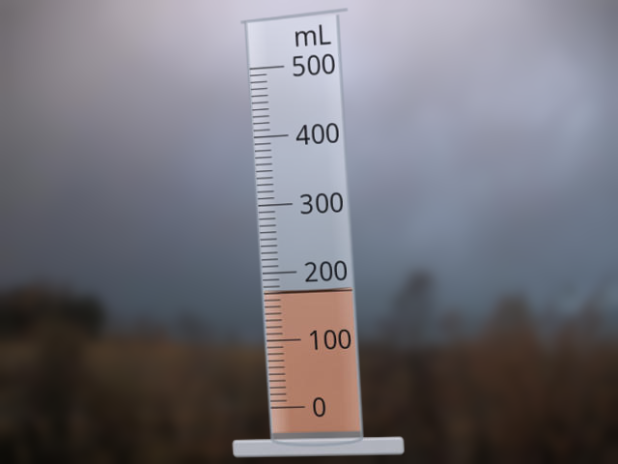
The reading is 170 mL
